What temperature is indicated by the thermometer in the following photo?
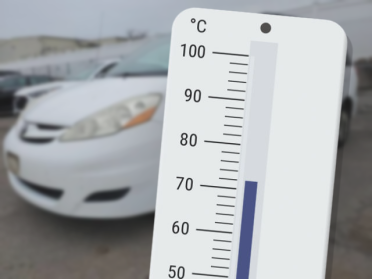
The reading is 72 °C
